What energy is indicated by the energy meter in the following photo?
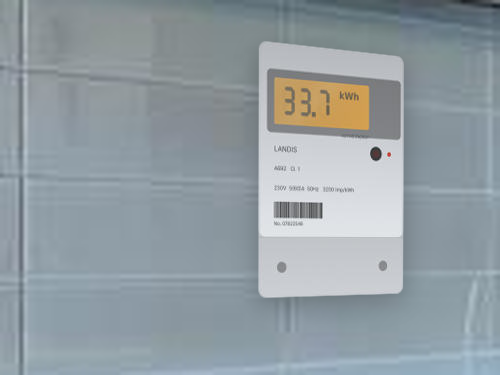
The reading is 33.7 kWh
